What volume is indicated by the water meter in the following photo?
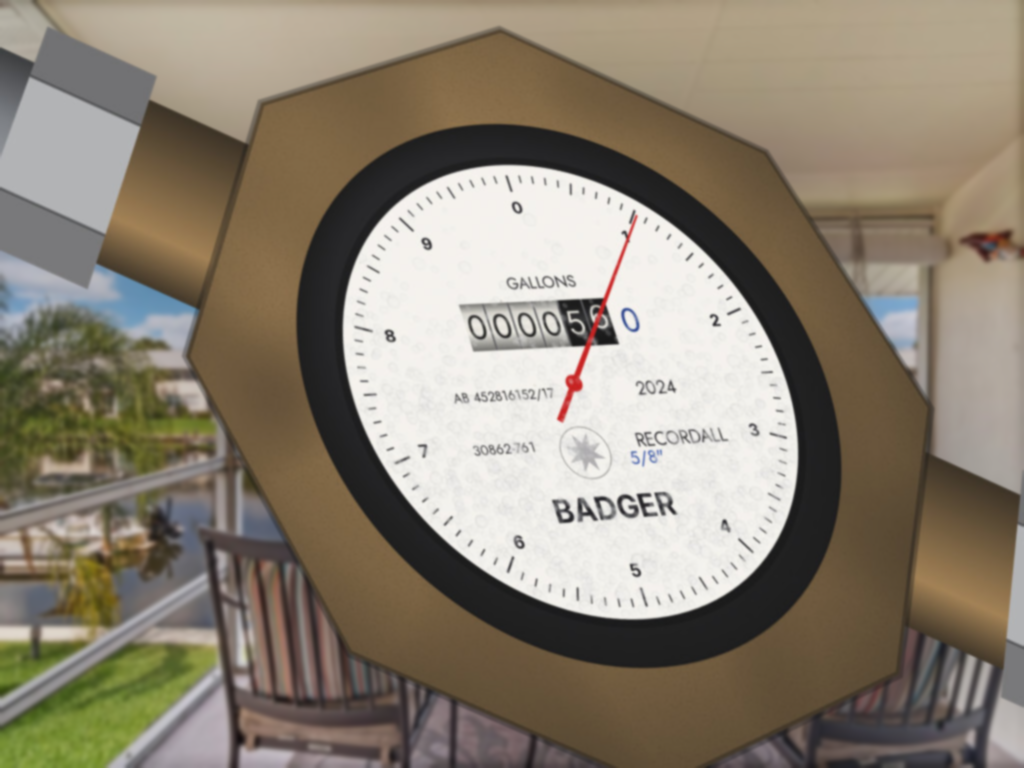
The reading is 561.0 gal
